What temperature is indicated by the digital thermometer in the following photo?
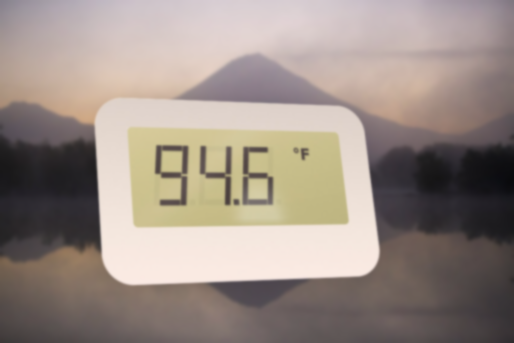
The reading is 94.6 °F
